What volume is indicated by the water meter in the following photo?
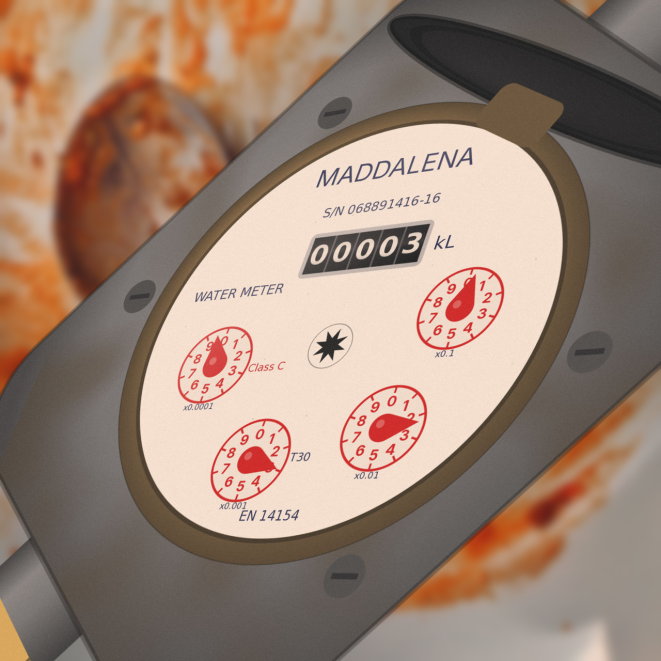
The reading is 3.0229 kL
